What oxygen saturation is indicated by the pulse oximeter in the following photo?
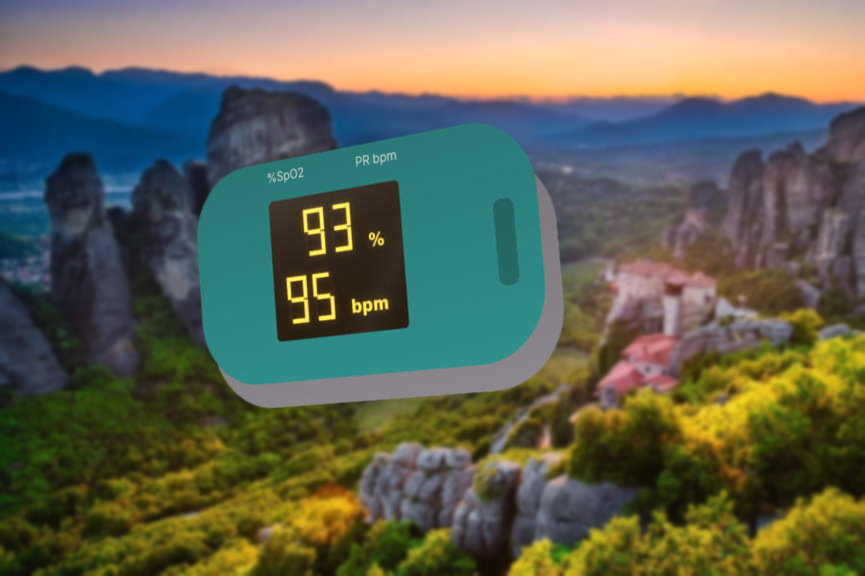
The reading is 93 %
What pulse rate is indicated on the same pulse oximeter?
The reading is 95 bpm
